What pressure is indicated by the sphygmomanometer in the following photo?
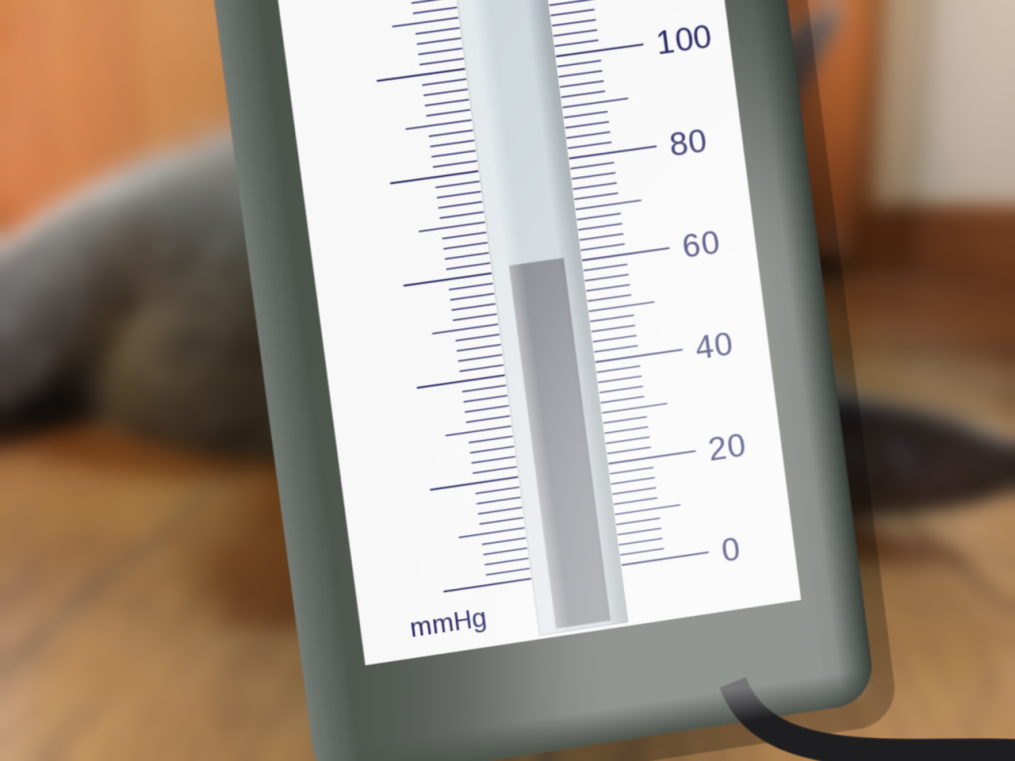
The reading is 61 mmHg
